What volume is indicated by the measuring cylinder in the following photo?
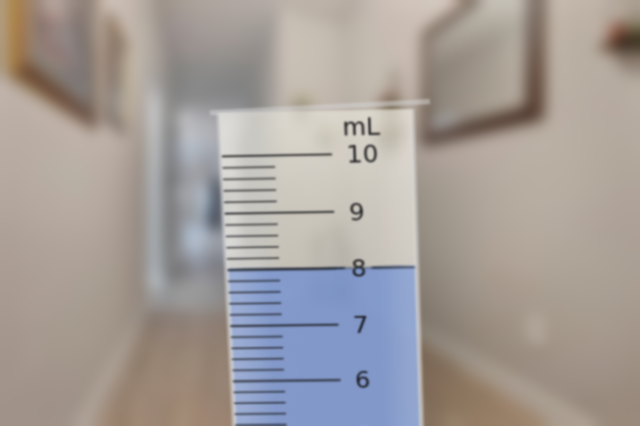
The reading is 8 mL
